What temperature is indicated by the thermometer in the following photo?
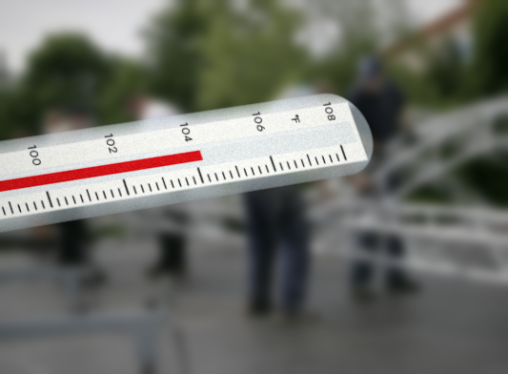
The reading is 104.2 °F
